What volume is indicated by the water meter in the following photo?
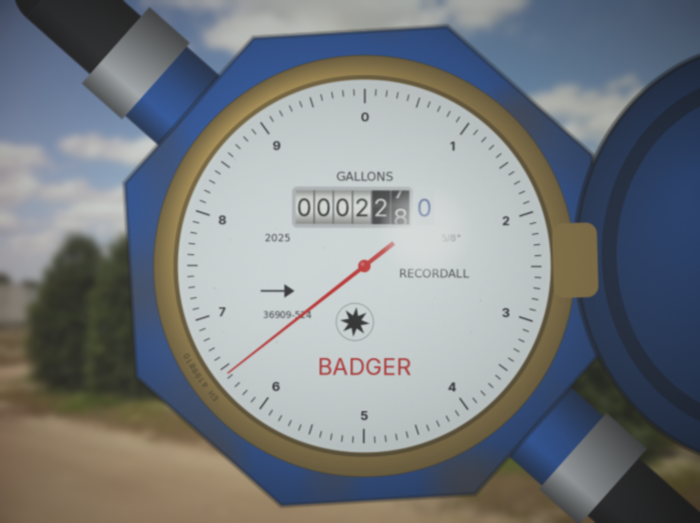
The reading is 2276.4 gal
